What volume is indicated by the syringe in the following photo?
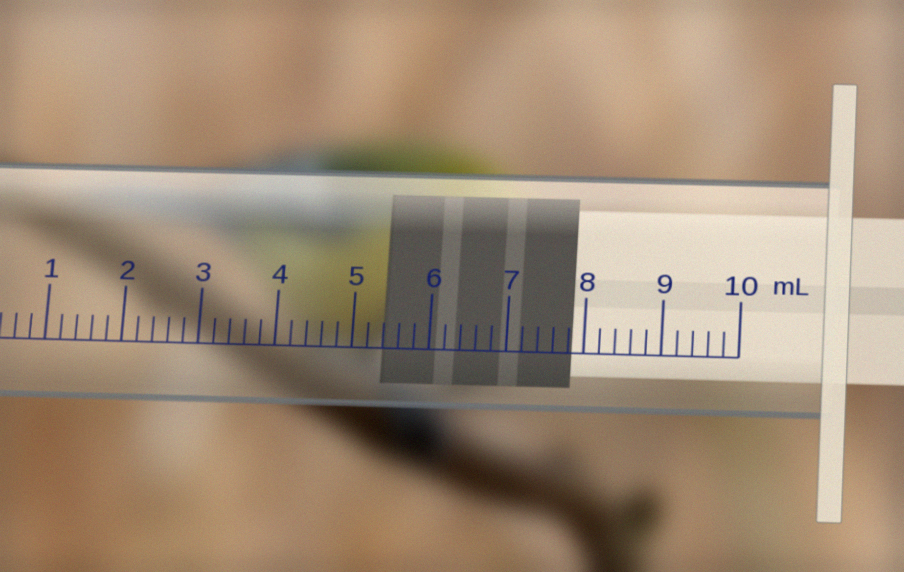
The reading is 5.4 mL
